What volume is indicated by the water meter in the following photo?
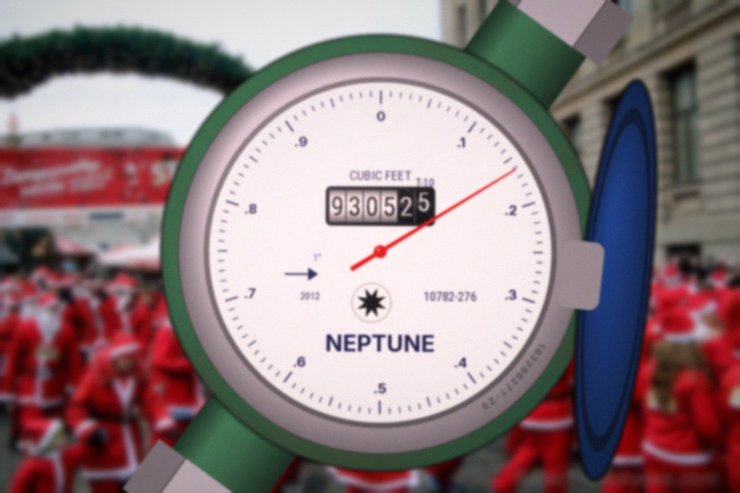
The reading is 930525.16 ft³
